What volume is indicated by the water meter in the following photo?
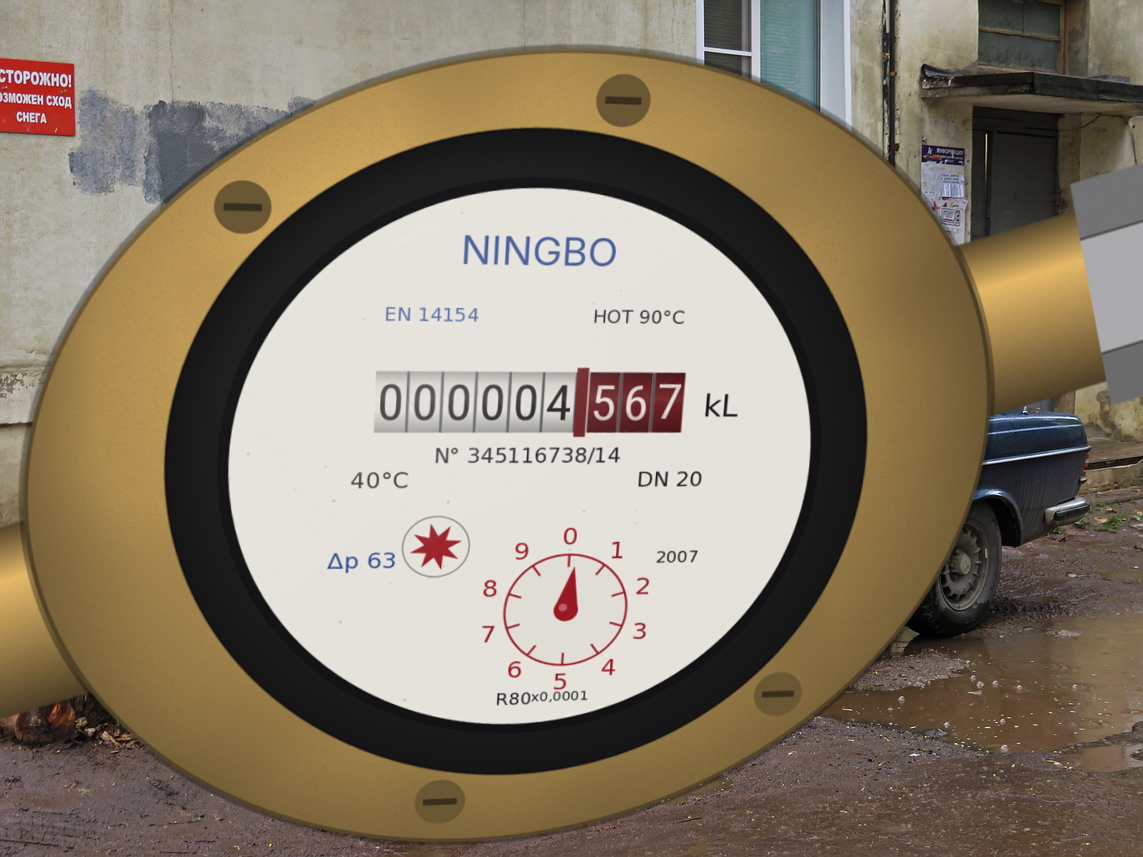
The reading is 4.5670 kL
